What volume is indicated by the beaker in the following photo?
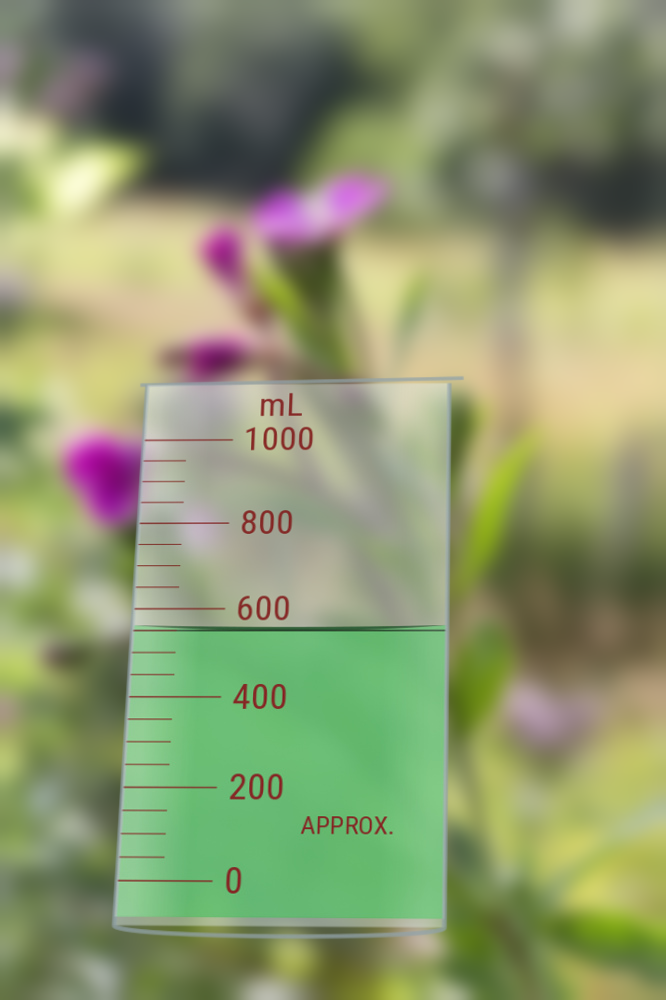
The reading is 550 mL
